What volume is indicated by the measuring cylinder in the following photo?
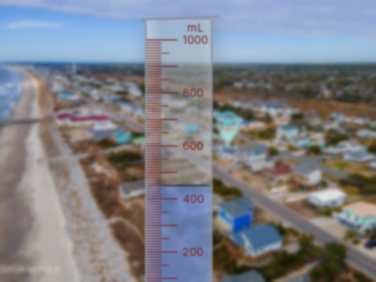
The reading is 450 mL
